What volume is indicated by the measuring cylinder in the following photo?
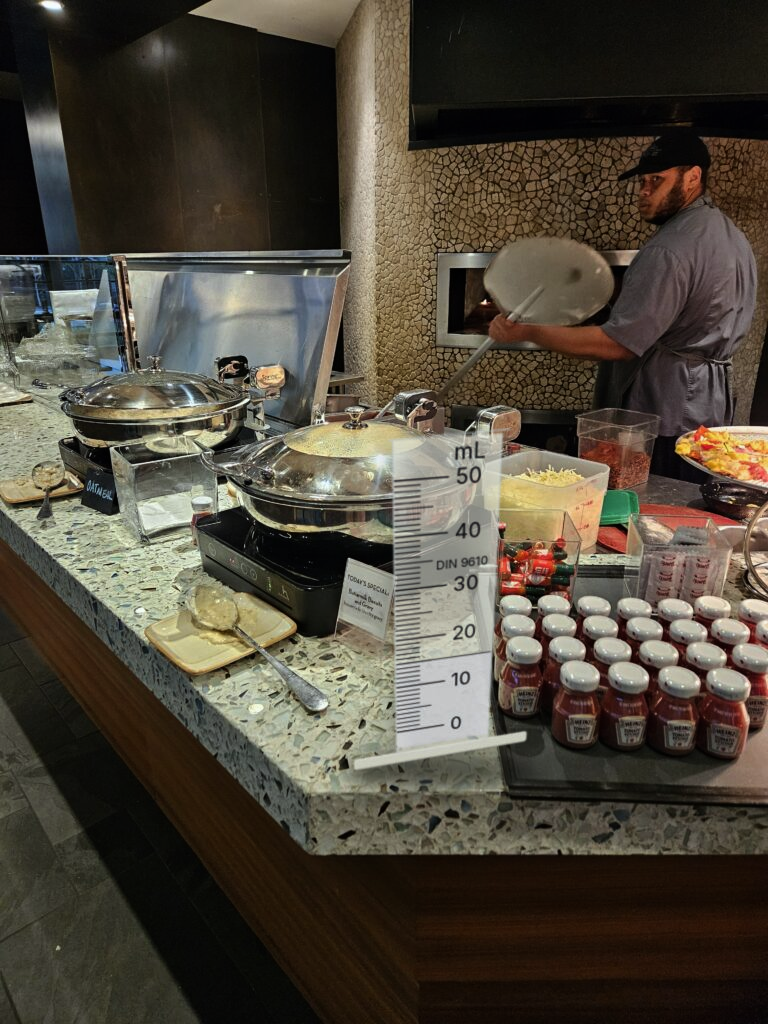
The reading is 15 mL
